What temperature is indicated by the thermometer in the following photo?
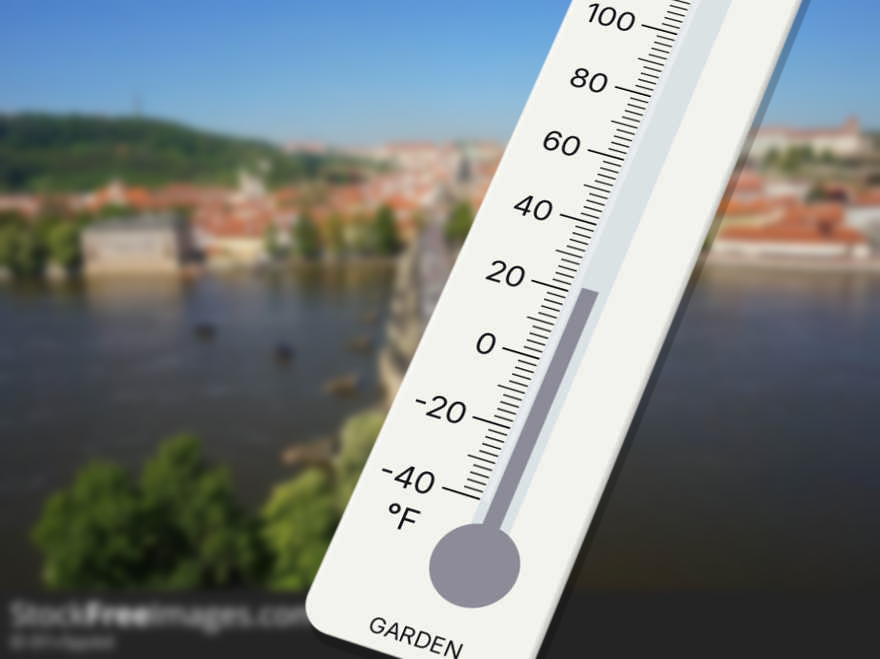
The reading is 22 °F
